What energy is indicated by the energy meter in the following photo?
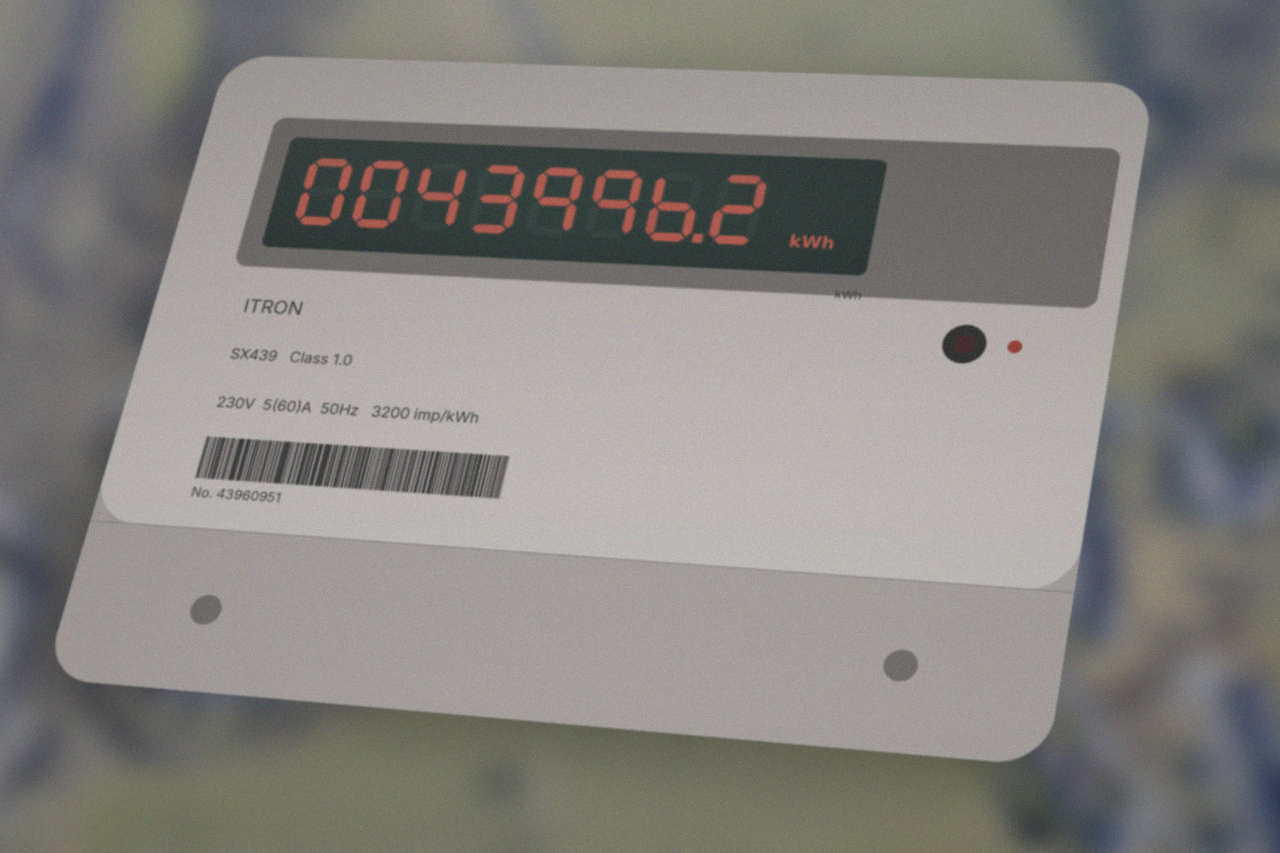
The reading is 43996.2 kWh
